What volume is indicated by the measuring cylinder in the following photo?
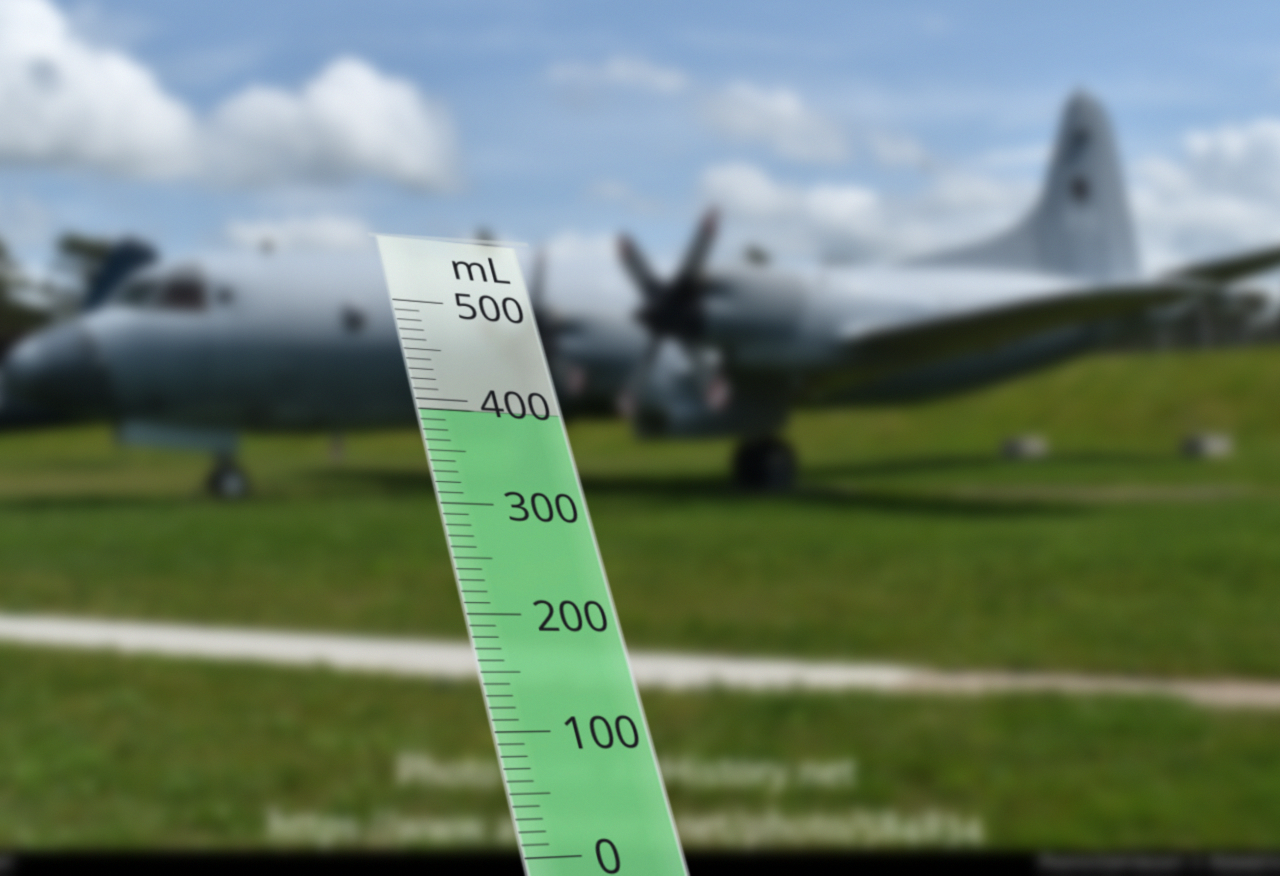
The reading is 390 mL
